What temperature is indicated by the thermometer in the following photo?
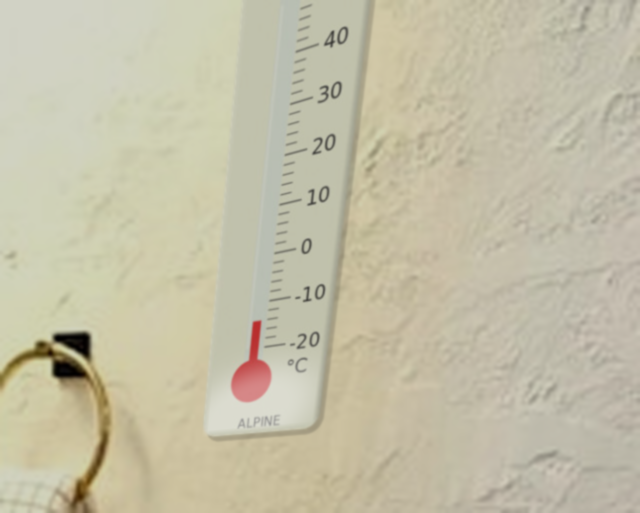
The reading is -14 °C
